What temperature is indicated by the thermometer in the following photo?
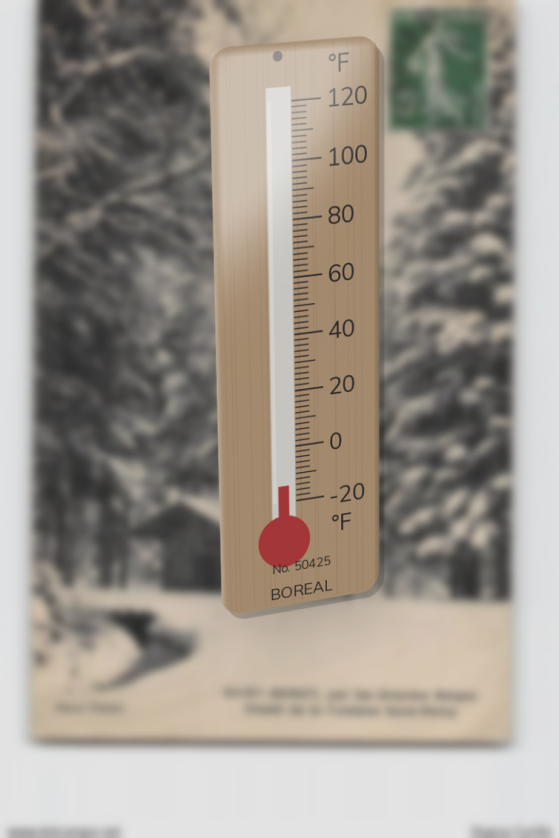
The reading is -14 °F
